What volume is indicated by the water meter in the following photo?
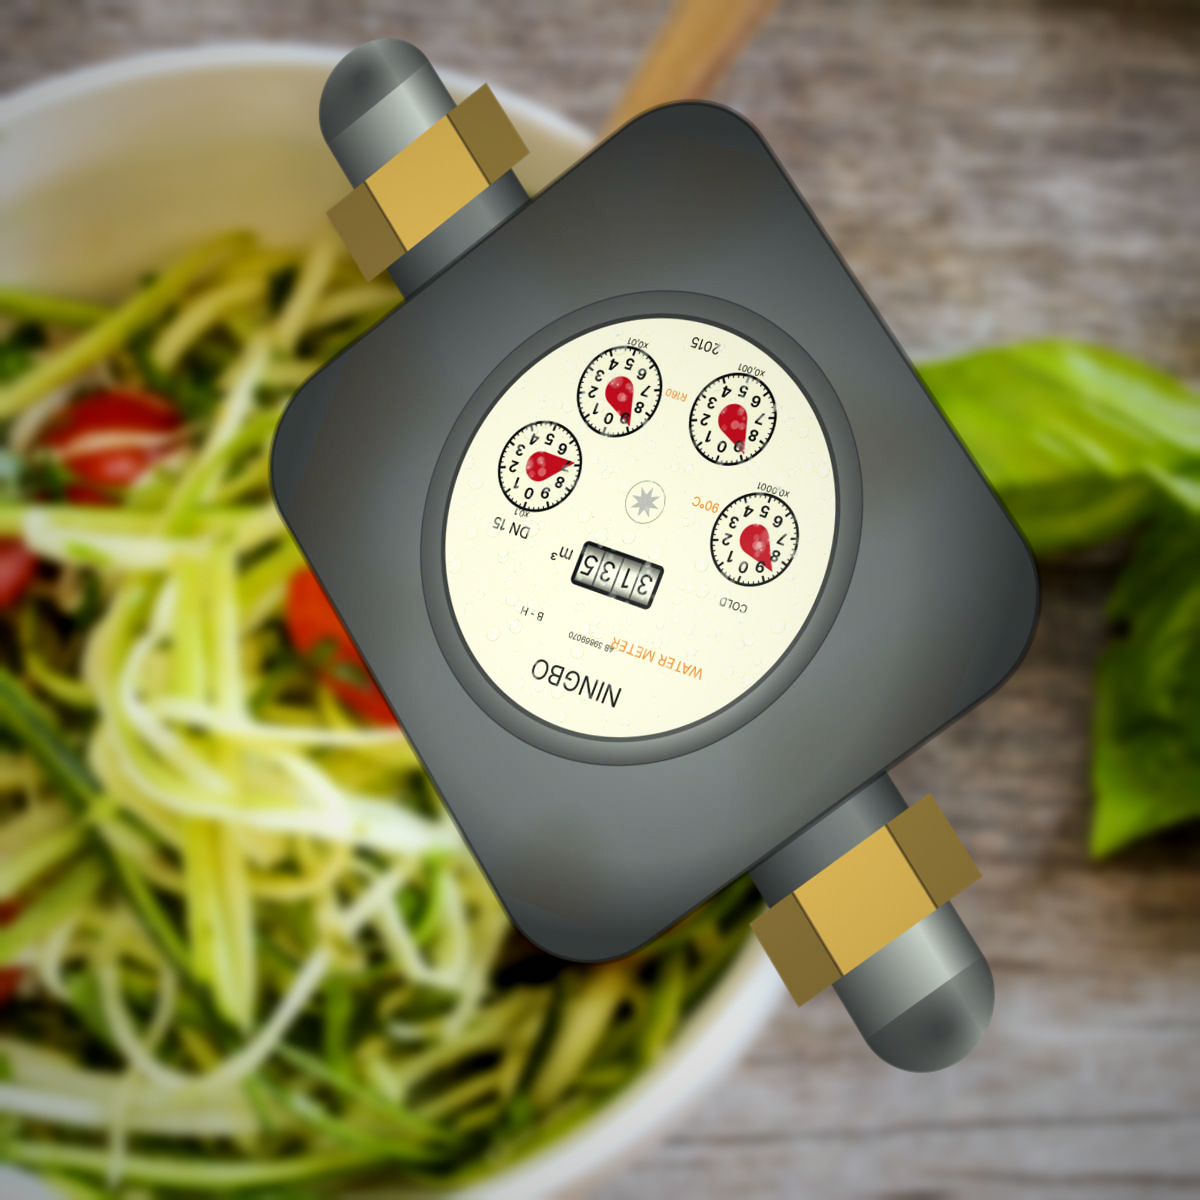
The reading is 3135.6888 m³
